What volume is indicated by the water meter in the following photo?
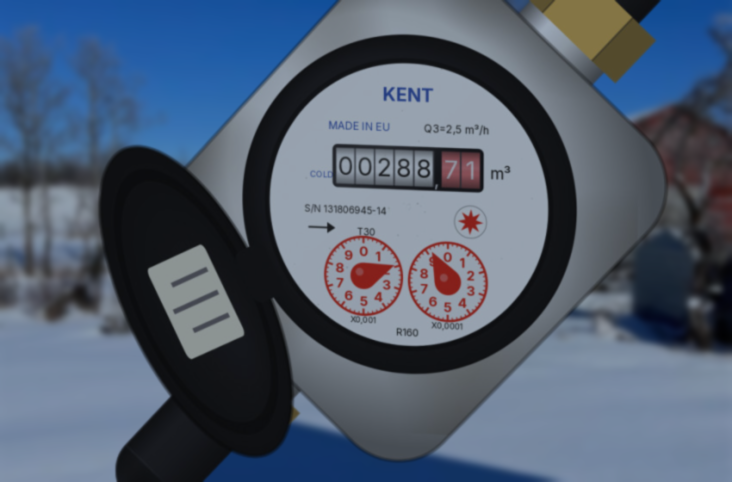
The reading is 288.7119 m³
